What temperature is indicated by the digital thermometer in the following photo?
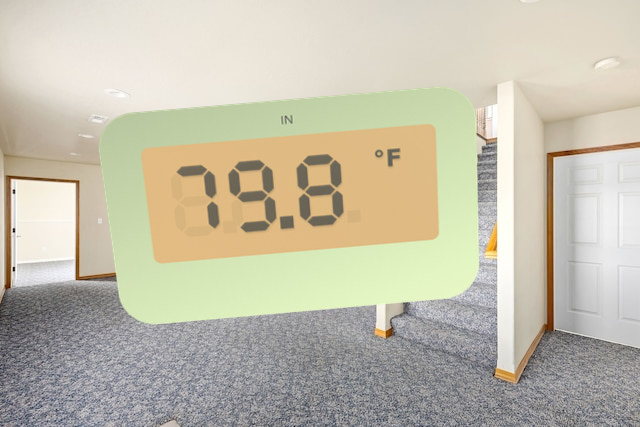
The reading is 79.8 °F
